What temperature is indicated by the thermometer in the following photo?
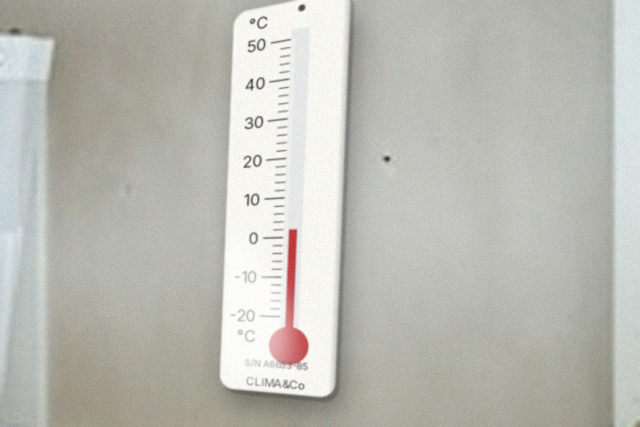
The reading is 2 °C
